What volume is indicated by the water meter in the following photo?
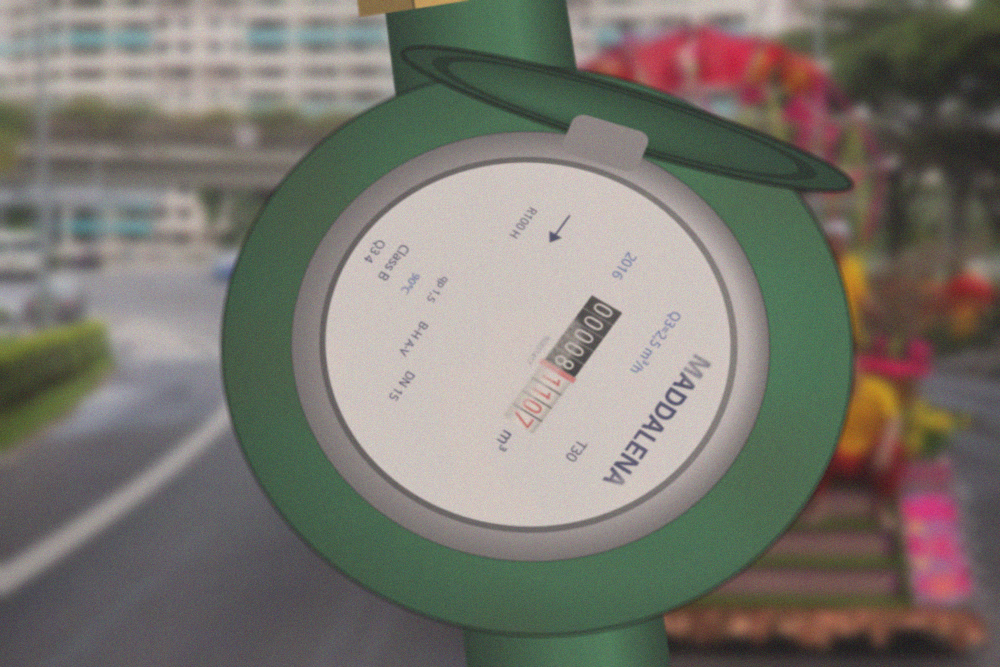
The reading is 8.1107 m³
